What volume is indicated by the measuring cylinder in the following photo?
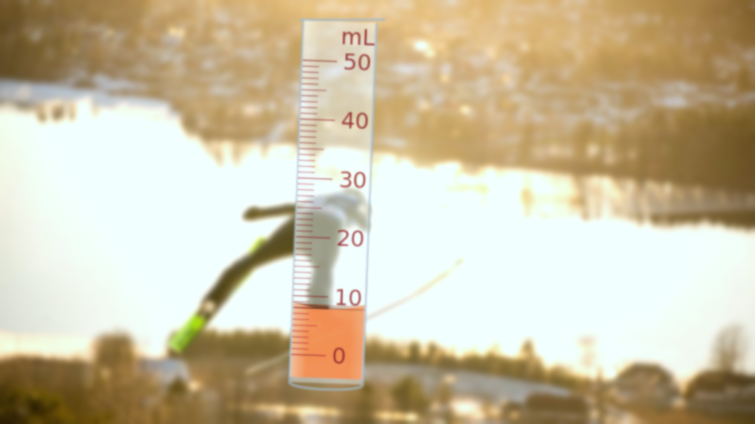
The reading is 8 mL
